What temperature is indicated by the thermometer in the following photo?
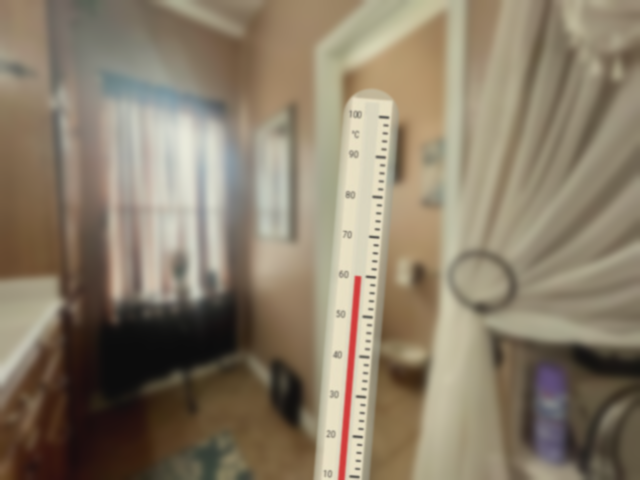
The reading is 60 °C
